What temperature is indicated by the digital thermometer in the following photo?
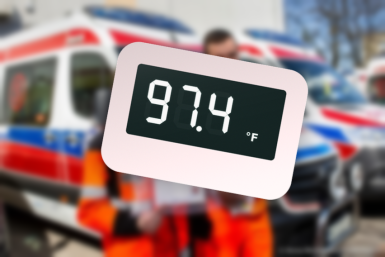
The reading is 97.4 °F
